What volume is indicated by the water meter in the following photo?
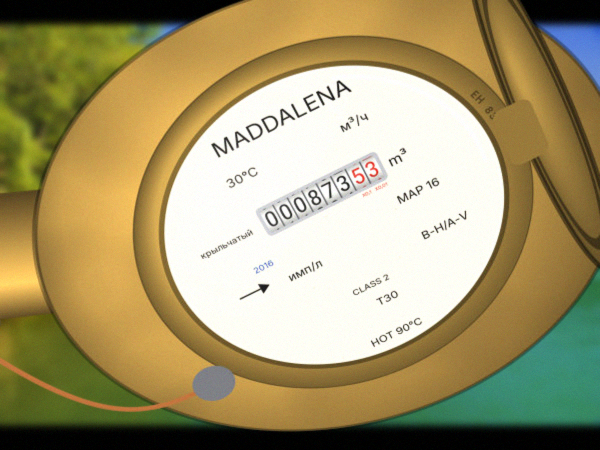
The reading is 873.53 m³
